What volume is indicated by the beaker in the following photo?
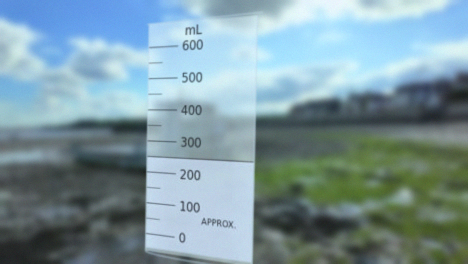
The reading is 250 mL
